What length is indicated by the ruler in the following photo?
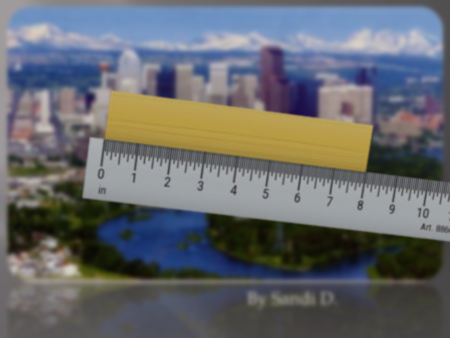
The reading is 8 in
